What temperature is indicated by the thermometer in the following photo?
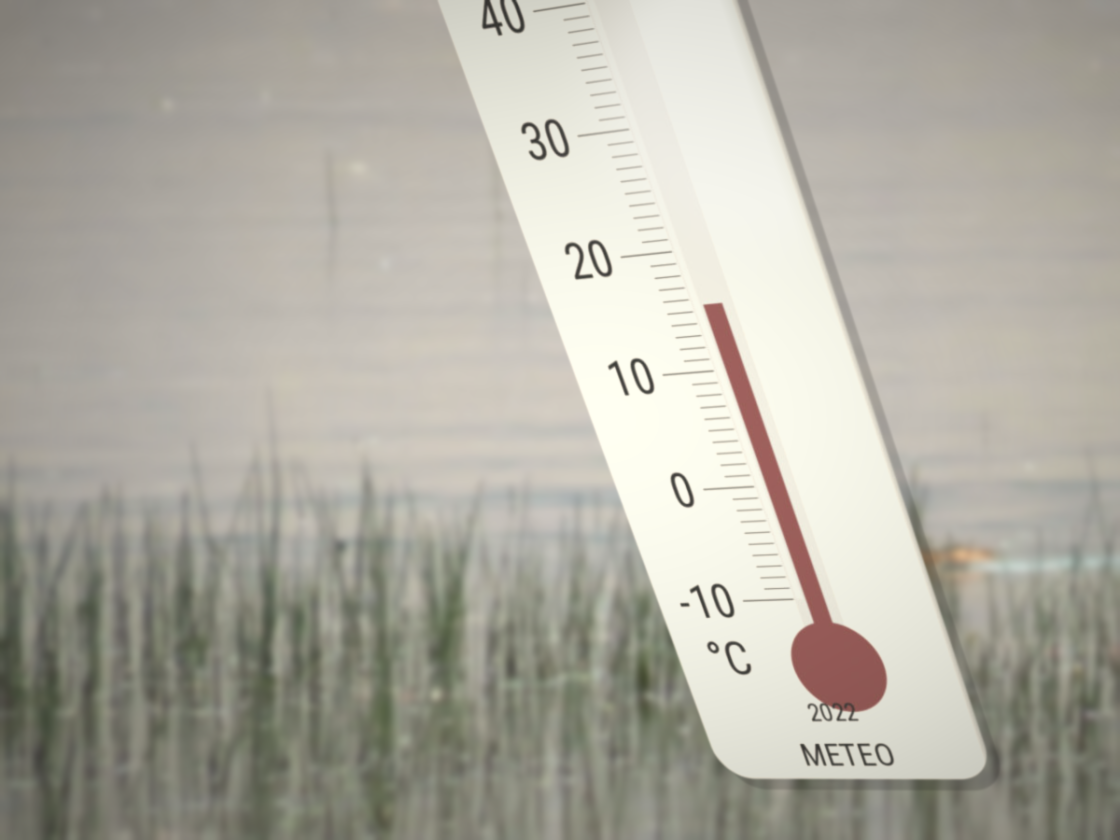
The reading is 15.5 °C
